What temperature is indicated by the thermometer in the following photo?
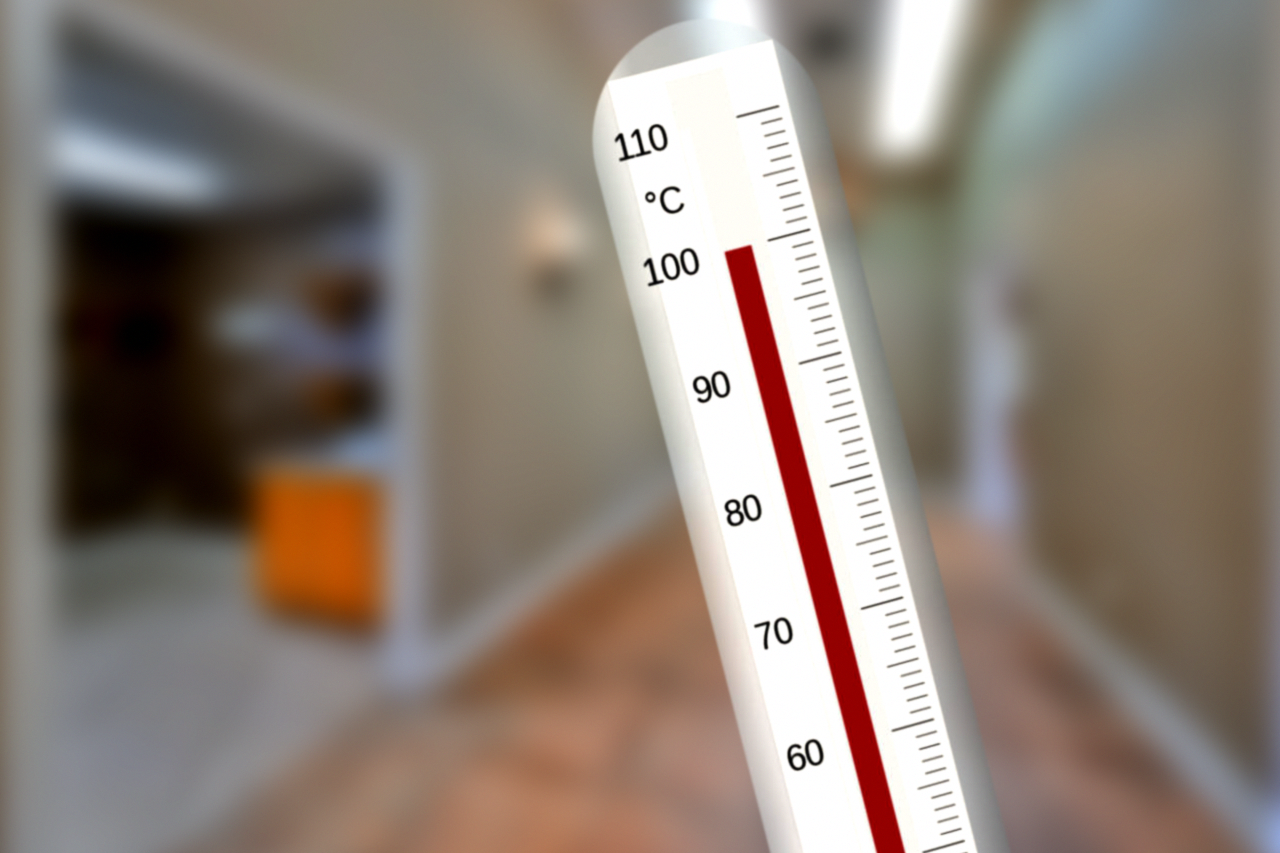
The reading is 100 °C
